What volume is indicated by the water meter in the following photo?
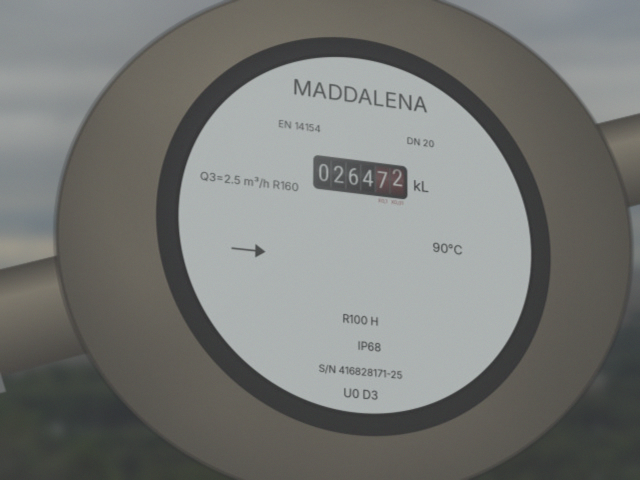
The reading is 264.72 kL
